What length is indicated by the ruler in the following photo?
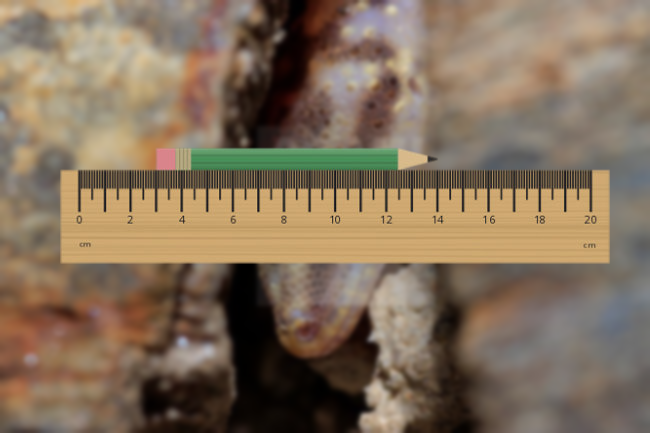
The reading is 11 cm
